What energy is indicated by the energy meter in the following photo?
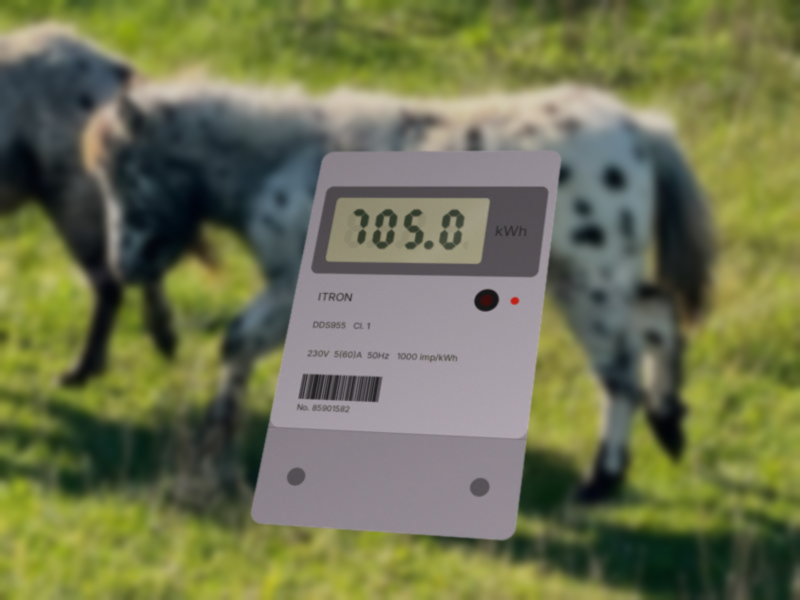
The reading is 705.0 kWh
